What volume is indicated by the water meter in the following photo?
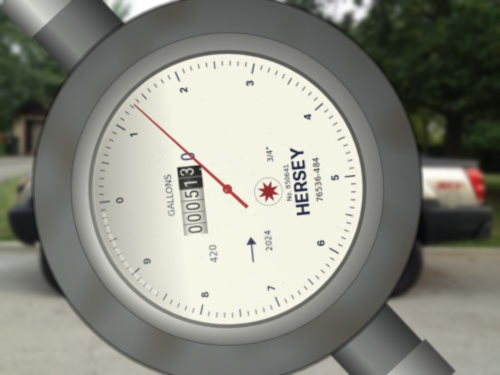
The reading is 5131.3 gal
